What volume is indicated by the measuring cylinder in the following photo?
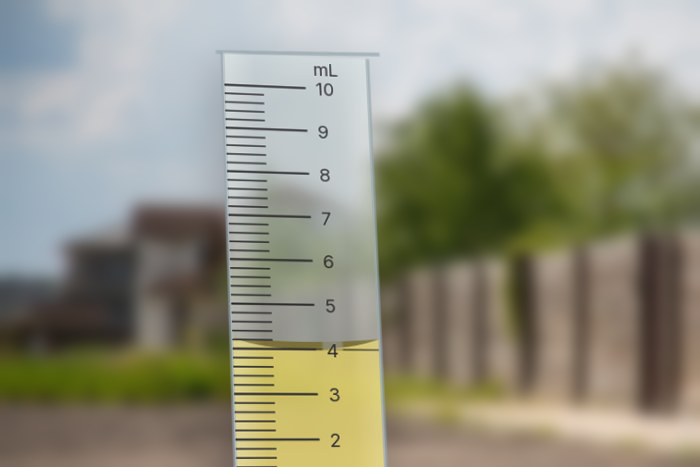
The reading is 4 mL
